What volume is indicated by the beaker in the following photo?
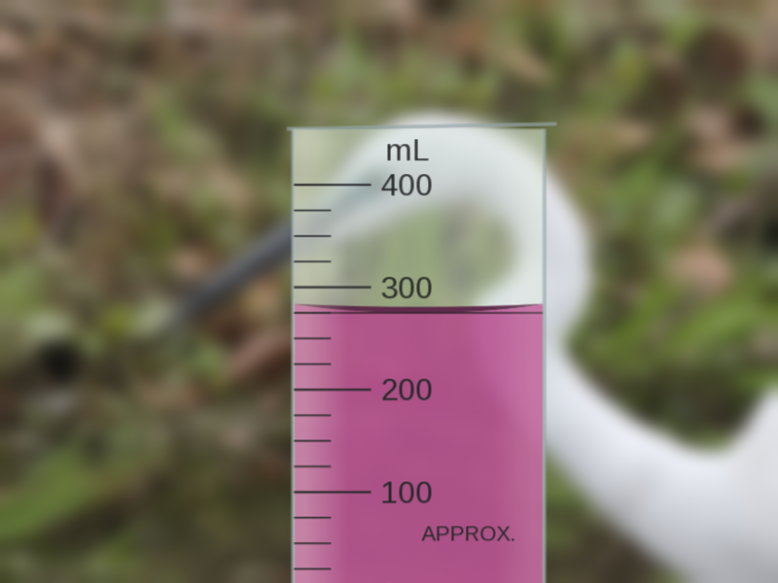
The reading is 275 mL
